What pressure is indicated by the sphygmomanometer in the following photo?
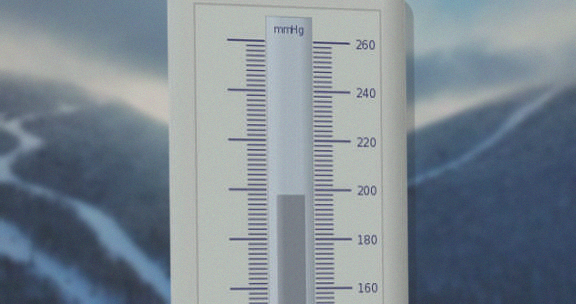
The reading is 198 mmHg
